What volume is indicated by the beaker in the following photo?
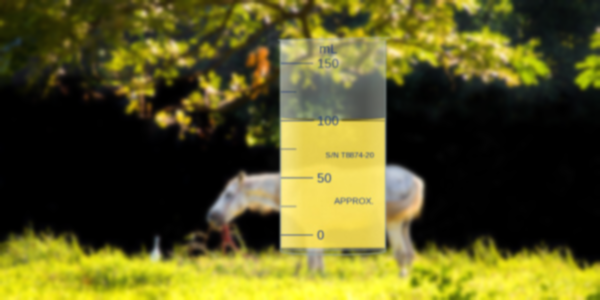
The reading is 100 mL
